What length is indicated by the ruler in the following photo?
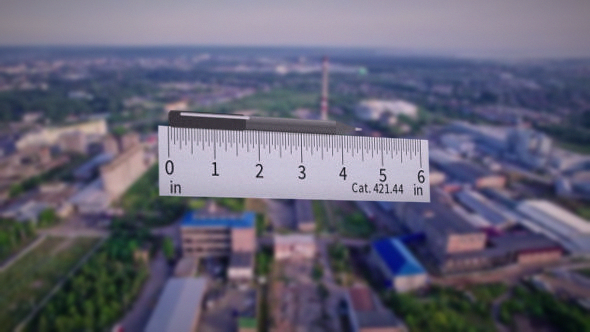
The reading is 4.5 in
